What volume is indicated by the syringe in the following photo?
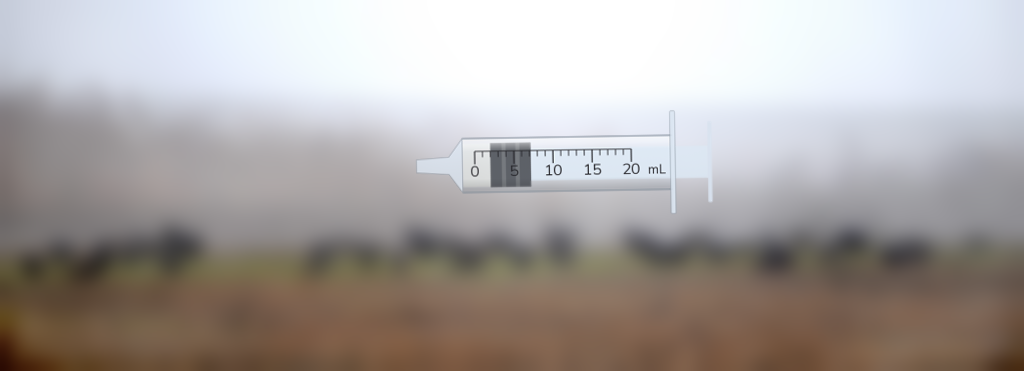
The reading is 2 mL
